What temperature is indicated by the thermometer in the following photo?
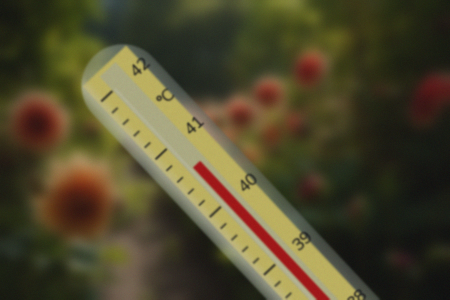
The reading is 40.6 °C
